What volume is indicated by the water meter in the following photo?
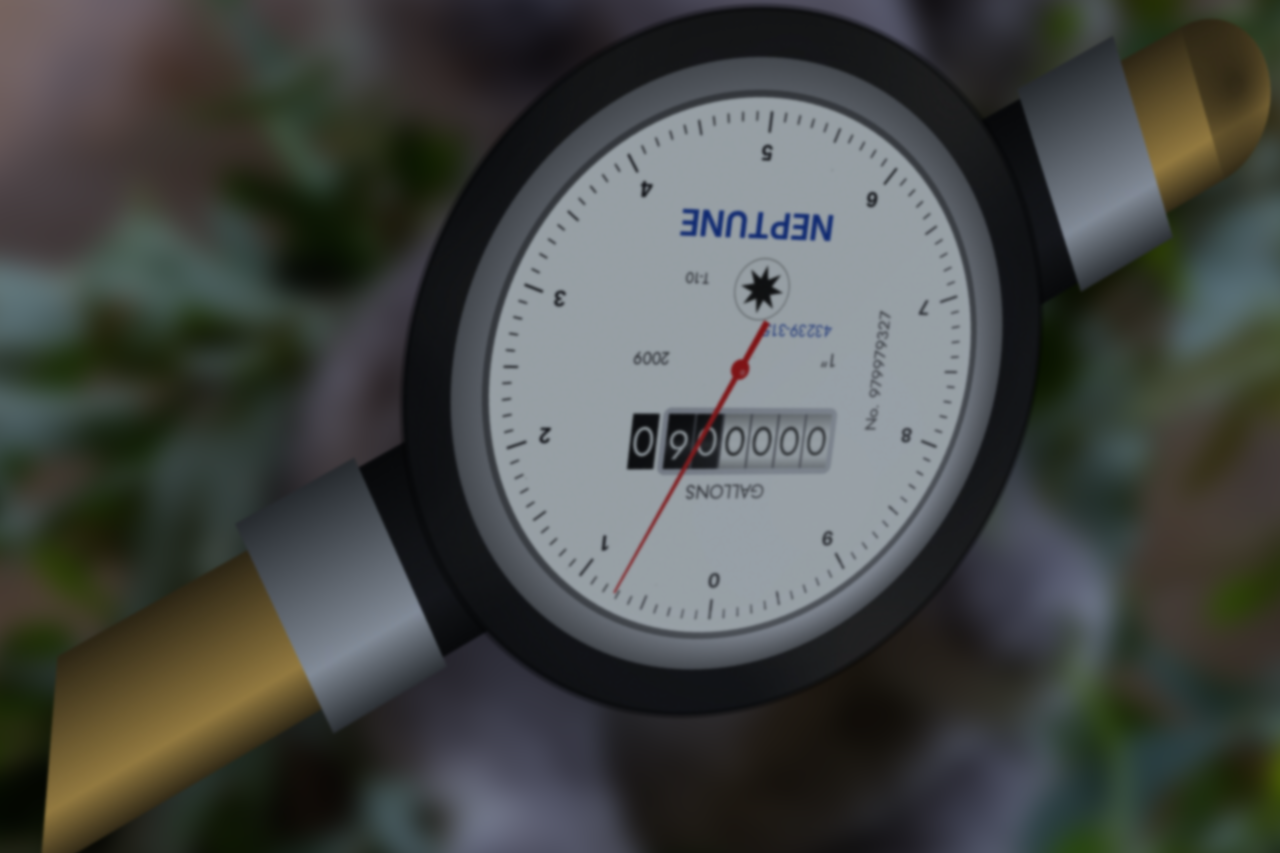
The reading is 60.7 gal
